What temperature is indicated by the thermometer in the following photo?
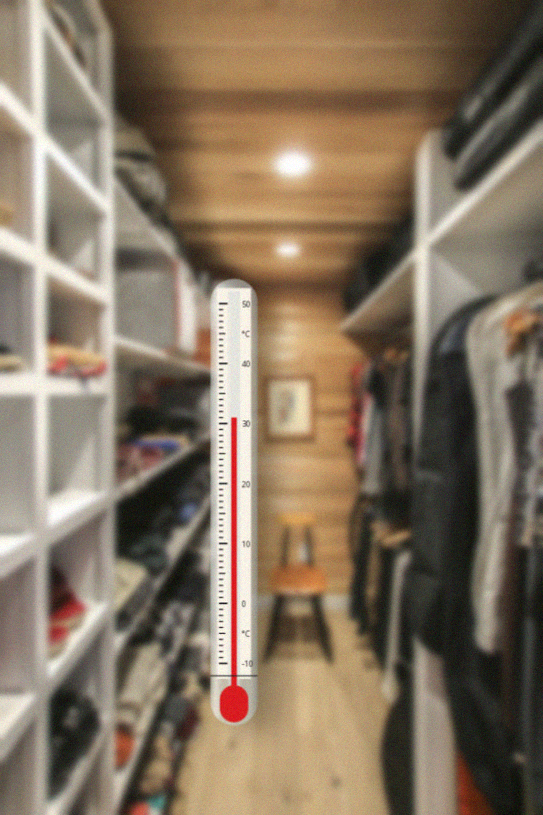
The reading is 31 °C
